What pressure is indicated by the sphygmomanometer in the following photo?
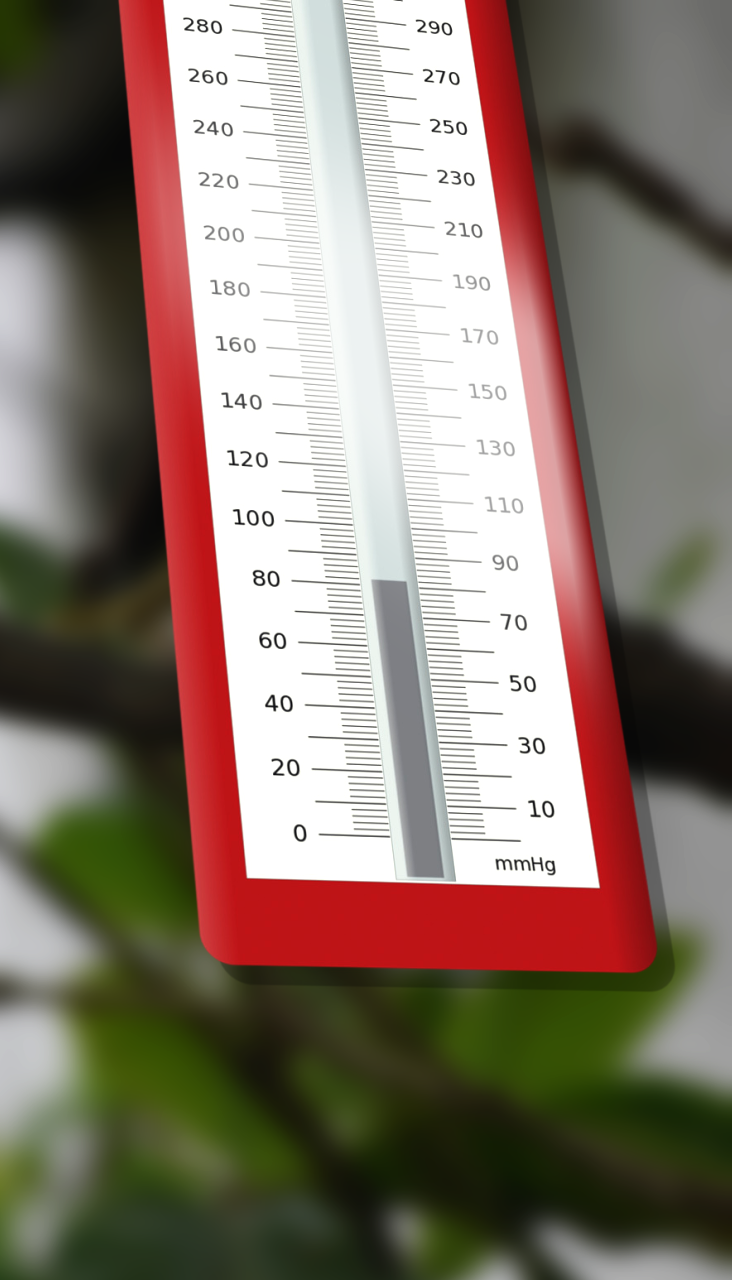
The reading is 82 mmHg
